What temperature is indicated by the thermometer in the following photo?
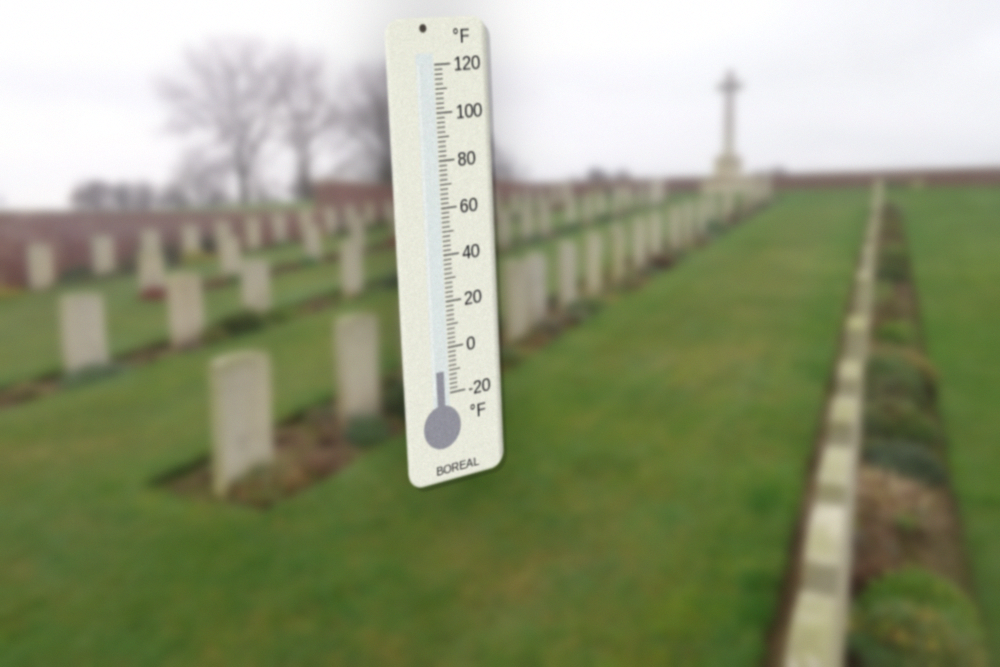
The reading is -10 °F
